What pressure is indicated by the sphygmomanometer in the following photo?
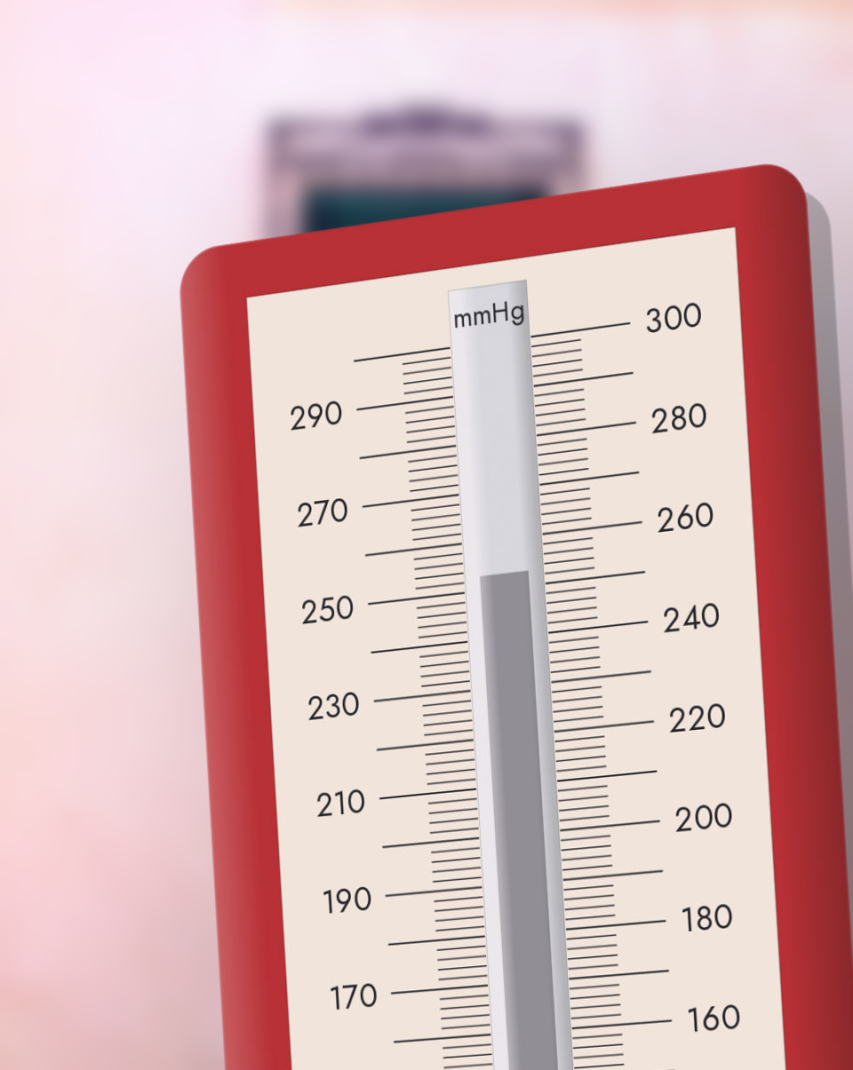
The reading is 253 mmHg
